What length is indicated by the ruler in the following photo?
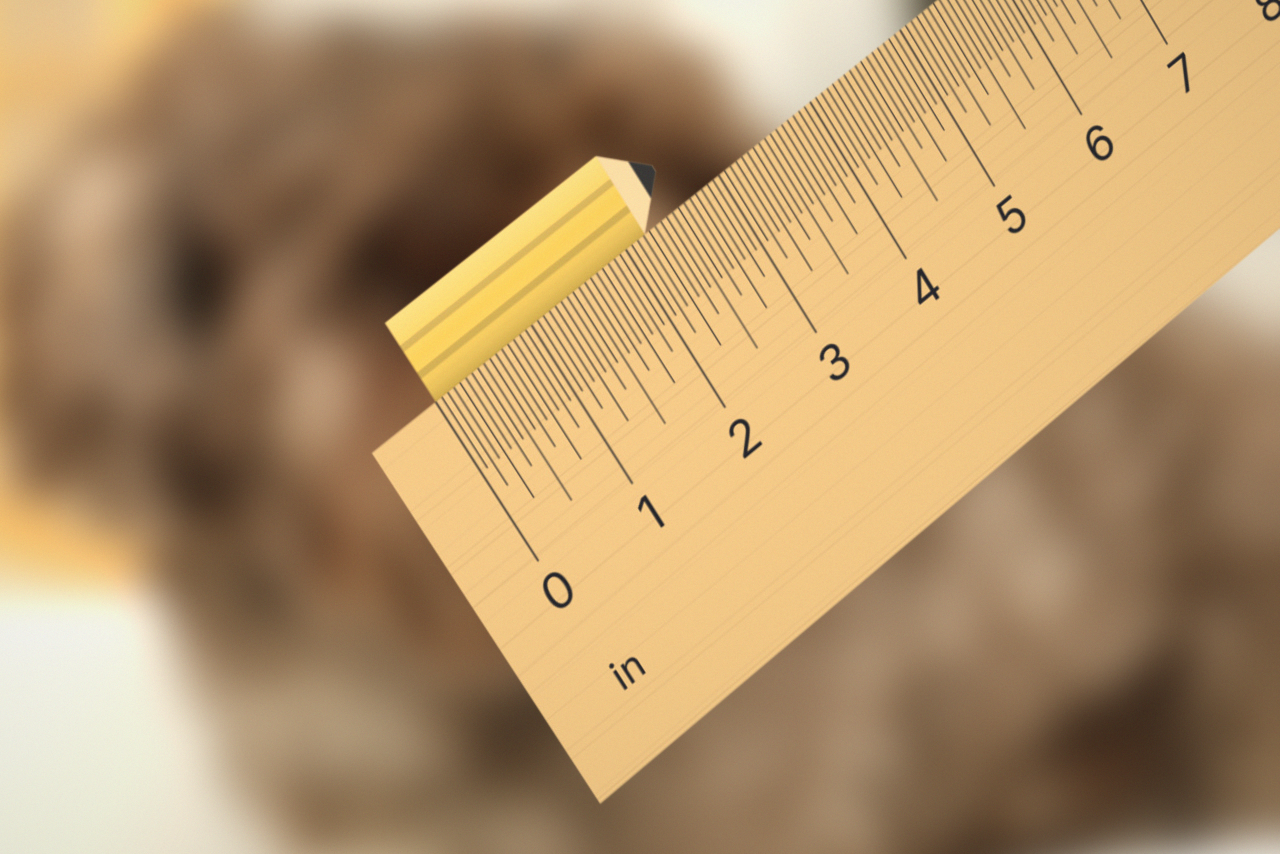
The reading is 2.5625 in
